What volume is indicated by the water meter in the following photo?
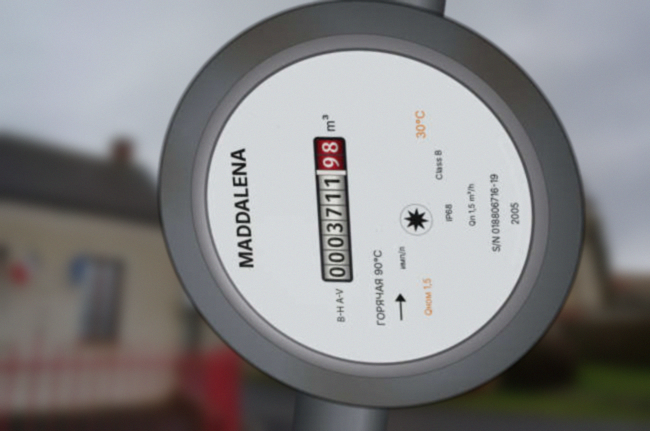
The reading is 3711.98 m³
